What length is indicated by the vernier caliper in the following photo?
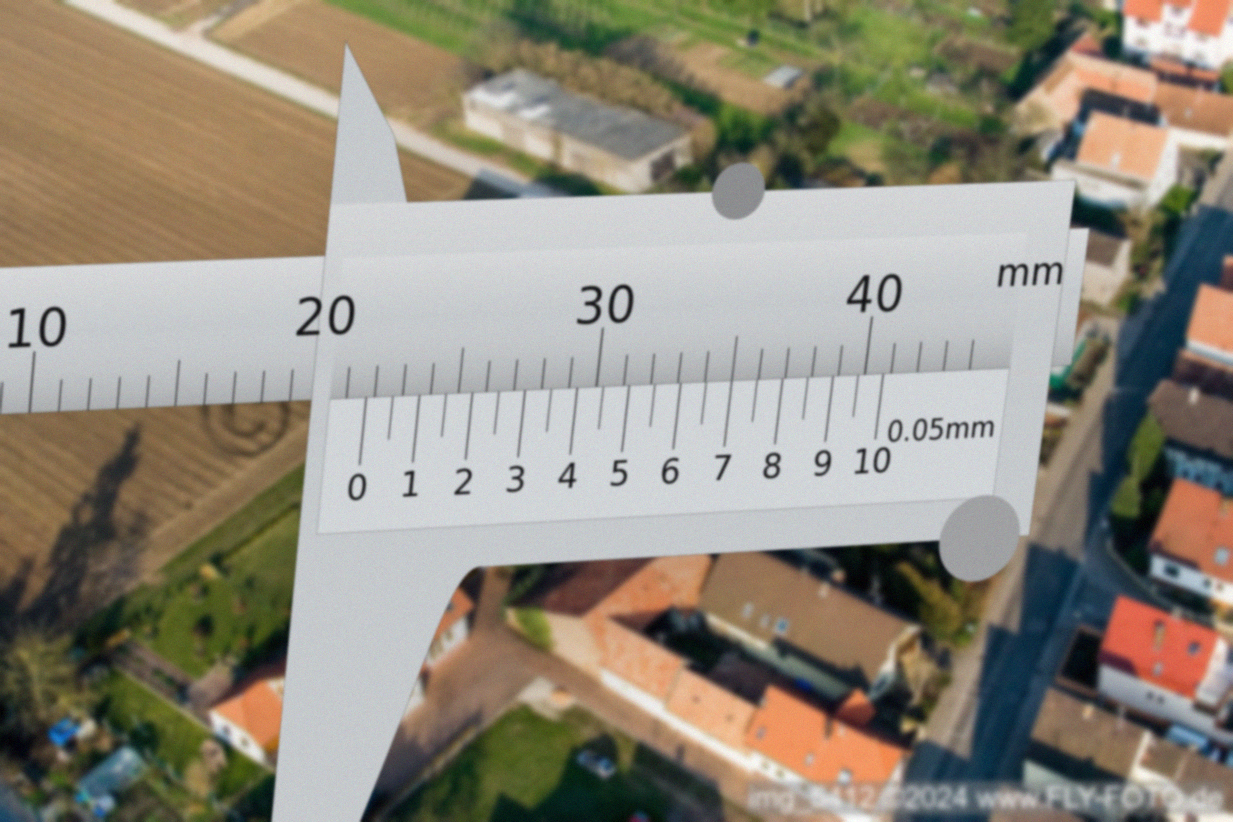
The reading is 21.7 mm
